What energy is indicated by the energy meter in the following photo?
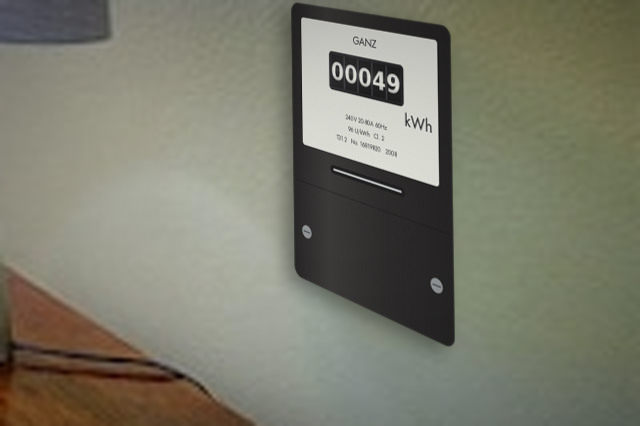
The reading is 49 kWh
